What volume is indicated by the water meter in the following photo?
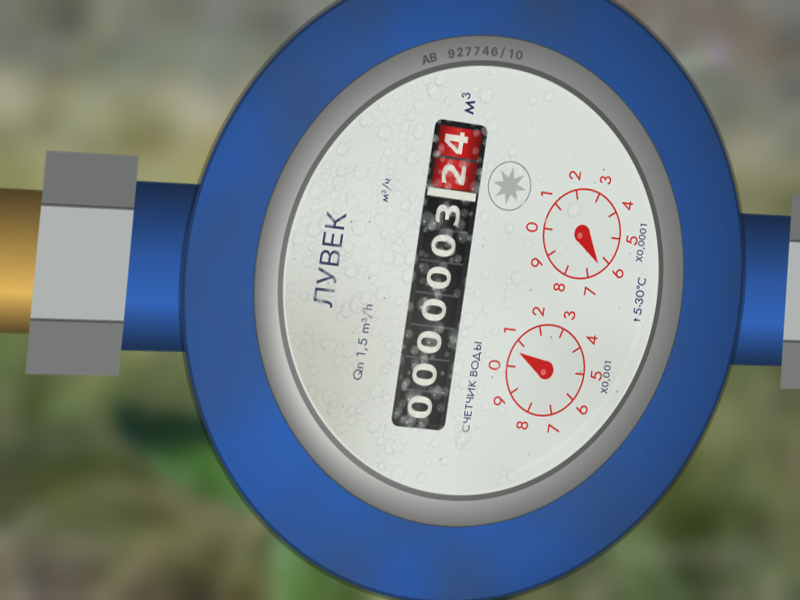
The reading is 3.2406 m³
